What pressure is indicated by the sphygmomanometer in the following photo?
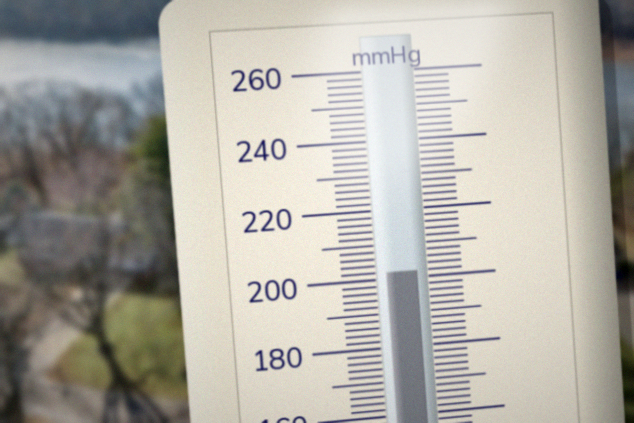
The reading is 202 mmHg
